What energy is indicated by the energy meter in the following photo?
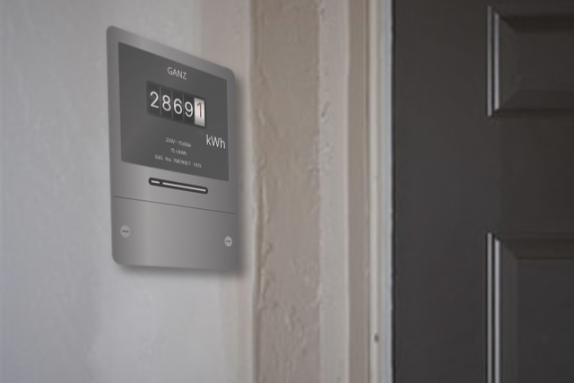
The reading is 2869.1 kWh
